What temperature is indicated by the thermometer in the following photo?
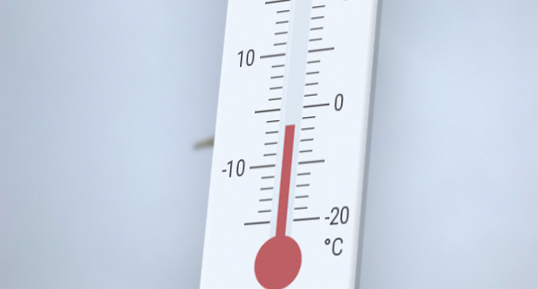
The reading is -3 °C
